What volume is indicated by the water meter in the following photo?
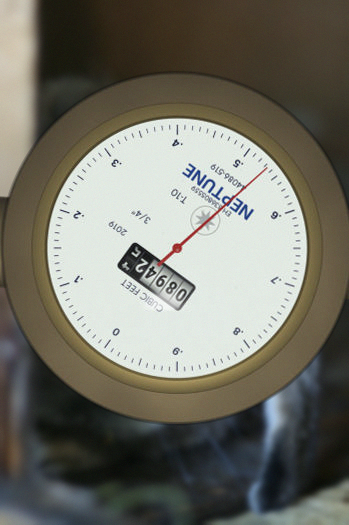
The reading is 89424.53 ft³
